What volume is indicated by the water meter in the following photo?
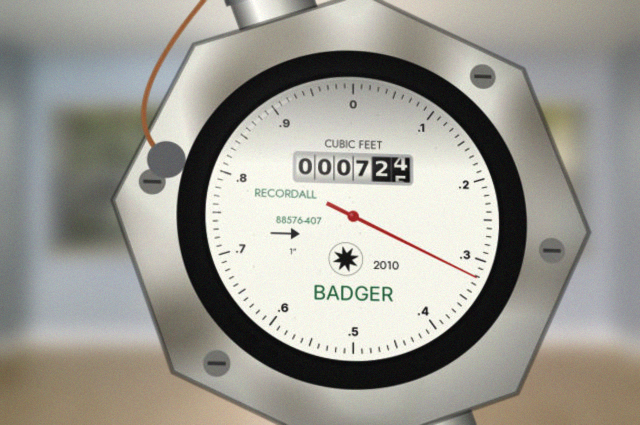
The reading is 724.32 ft³
